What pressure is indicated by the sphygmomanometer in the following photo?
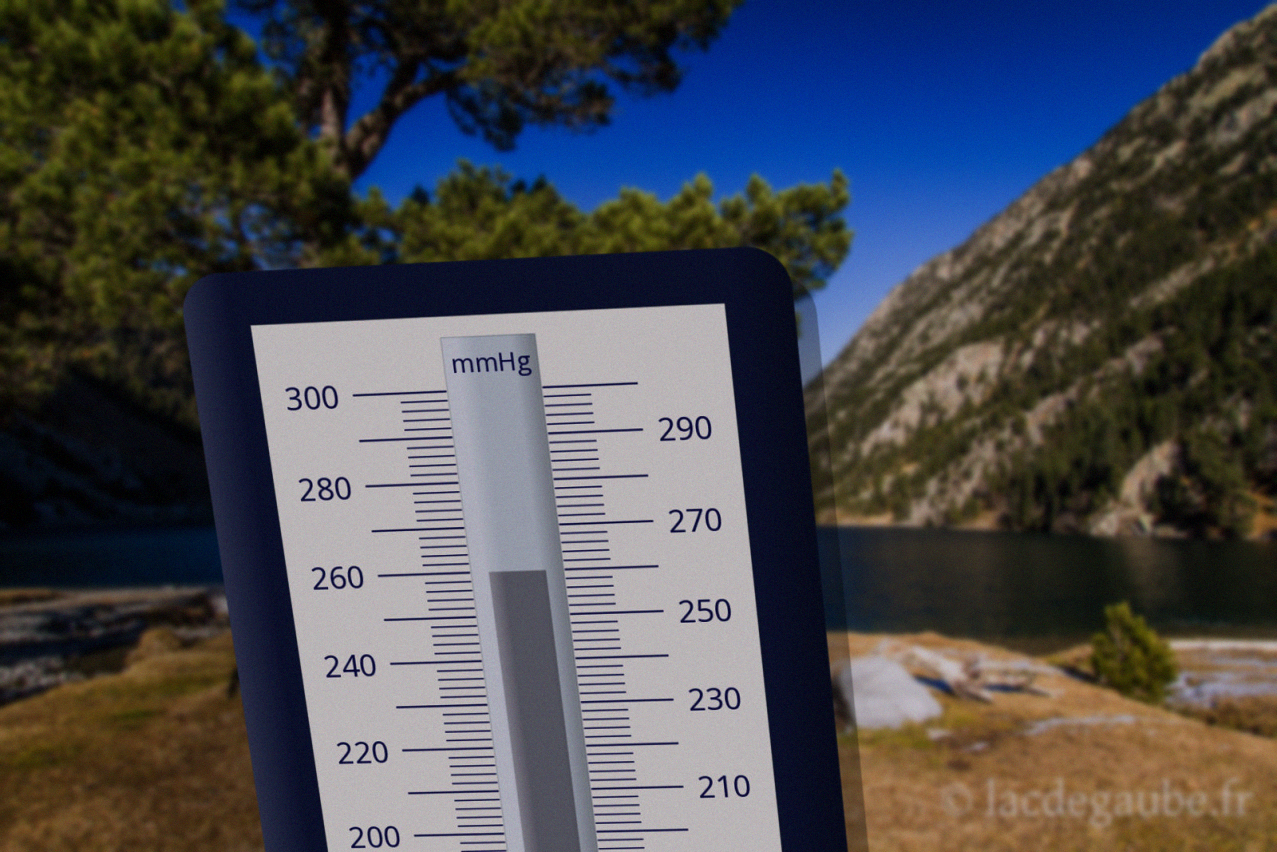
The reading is 260 mmHg
